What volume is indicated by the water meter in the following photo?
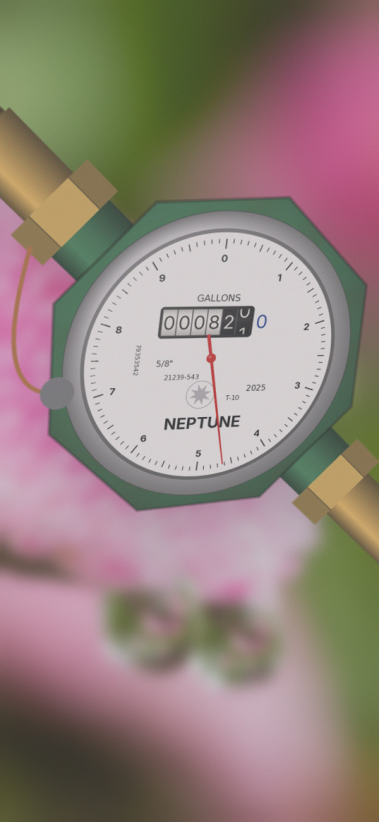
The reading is 8204.6 gal
